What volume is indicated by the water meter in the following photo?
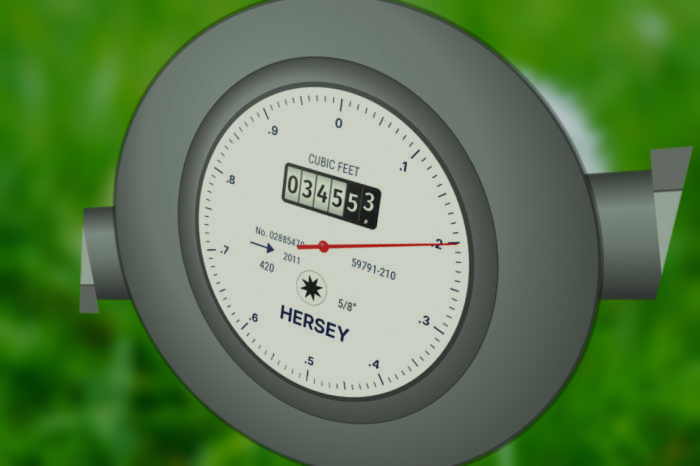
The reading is 34553.20 ft³
